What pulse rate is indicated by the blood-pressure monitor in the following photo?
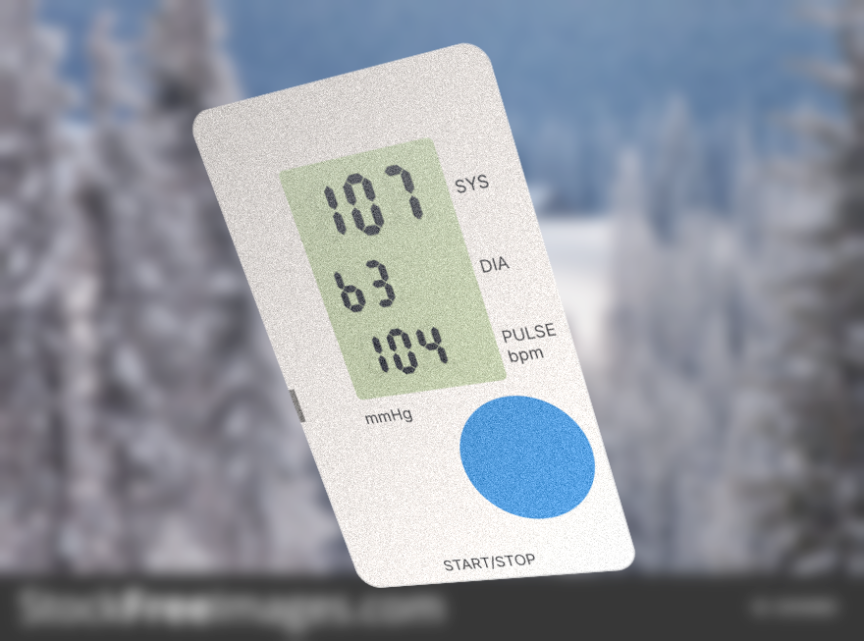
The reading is 104 bpm
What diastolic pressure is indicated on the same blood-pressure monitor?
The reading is 63 mmHg
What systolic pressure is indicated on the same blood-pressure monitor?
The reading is 107 mmHg
